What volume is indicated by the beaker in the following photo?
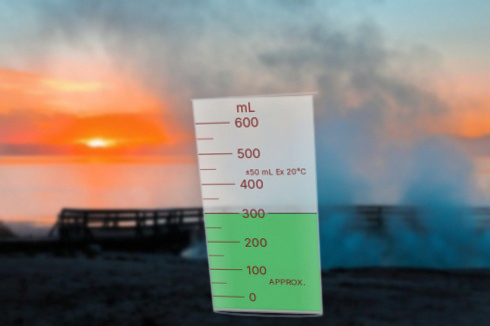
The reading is 300 mL
